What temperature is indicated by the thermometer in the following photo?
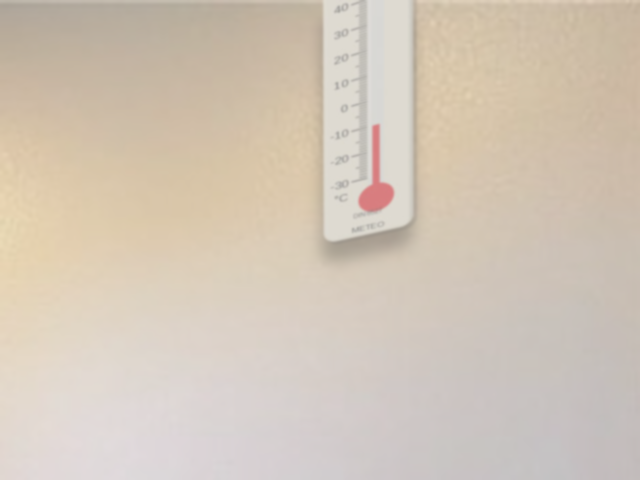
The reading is -10 °C
